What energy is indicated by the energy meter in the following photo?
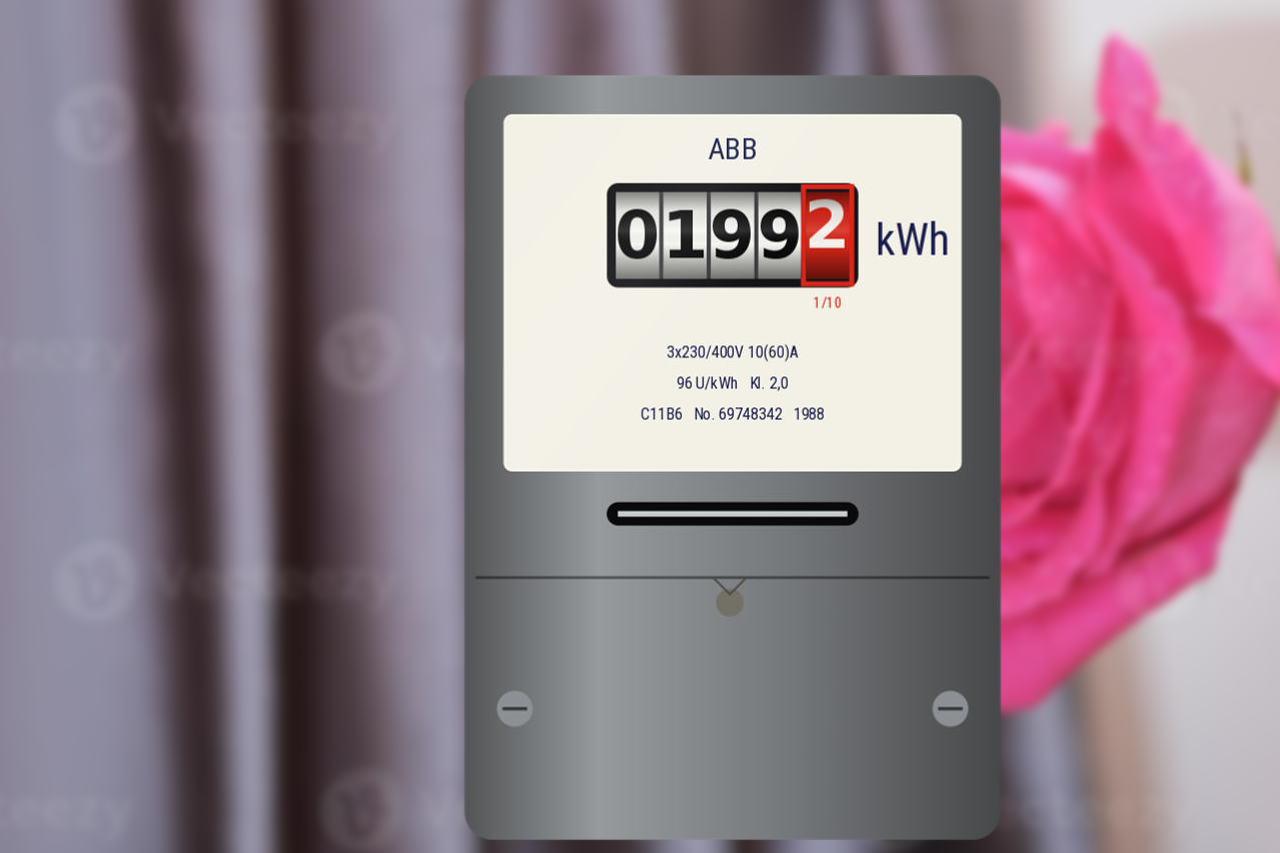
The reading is 199.2 kWh
